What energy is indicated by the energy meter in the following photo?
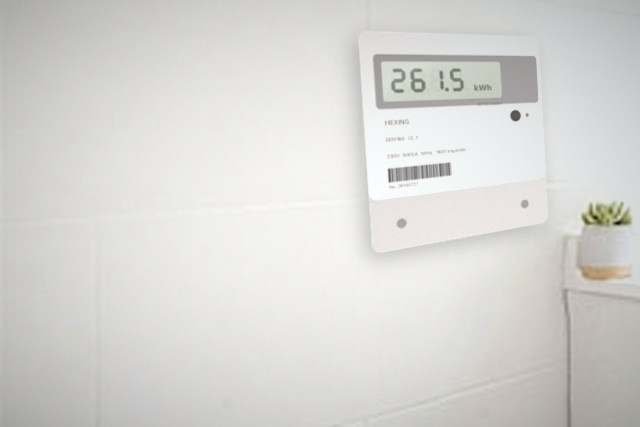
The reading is 261.5 kWh
